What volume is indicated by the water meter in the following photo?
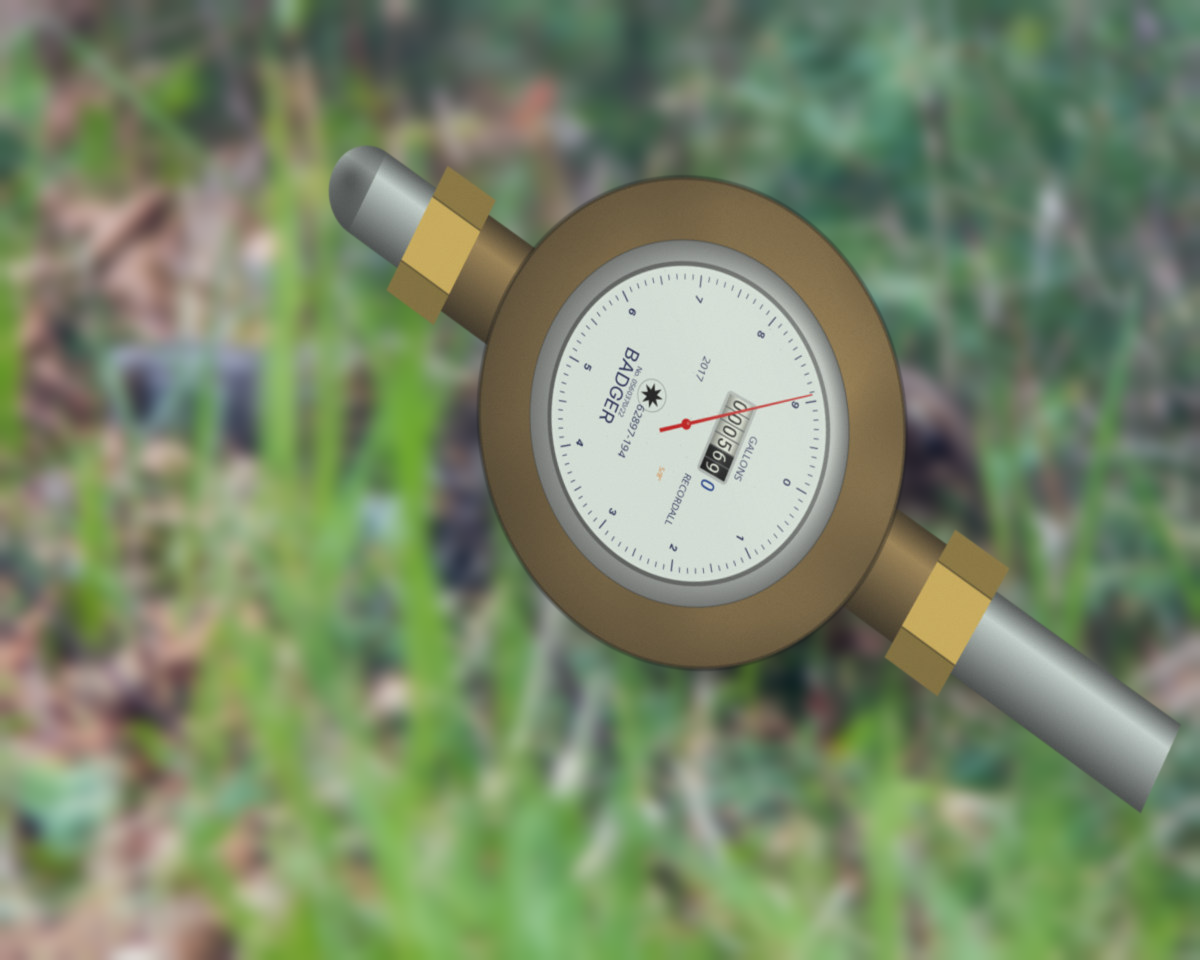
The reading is 5688.9 gal
